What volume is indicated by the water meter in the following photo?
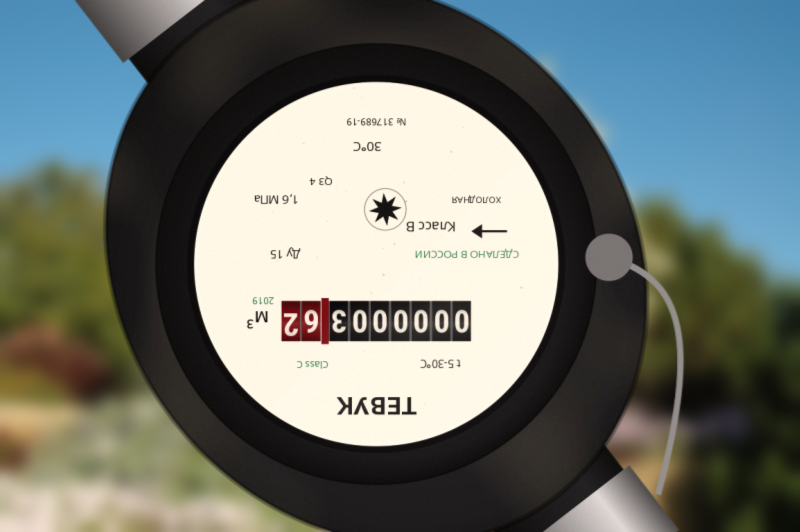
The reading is 3.62 m³
